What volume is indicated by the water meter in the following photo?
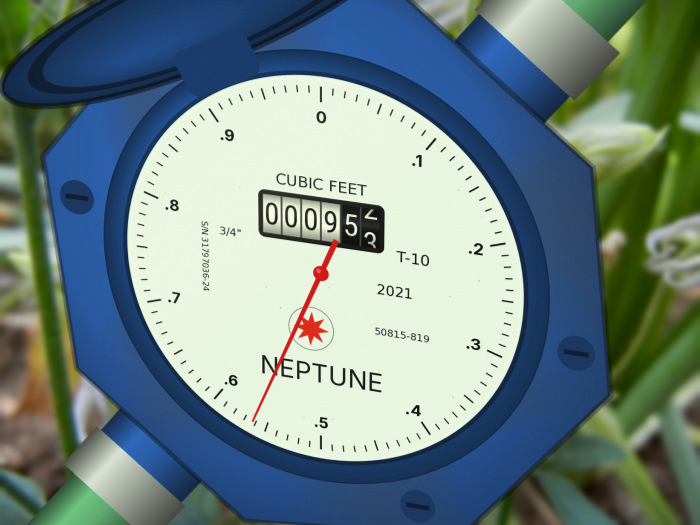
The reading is 952.56 ft³
